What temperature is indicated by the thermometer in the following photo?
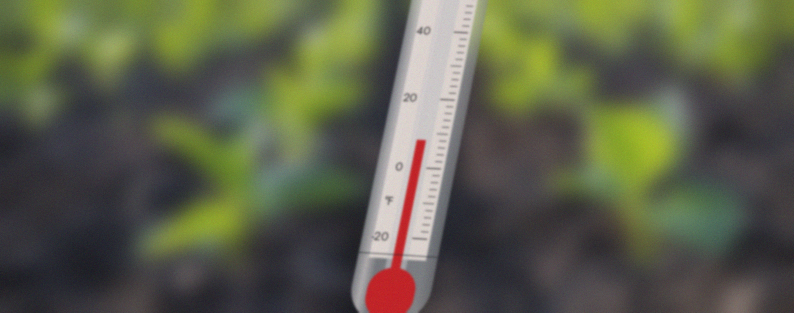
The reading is 8 °F
